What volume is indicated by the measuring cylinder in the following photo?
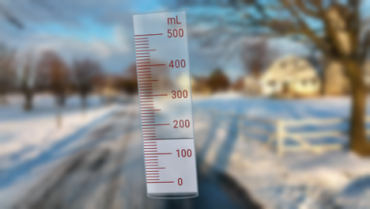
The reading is 150 mL
